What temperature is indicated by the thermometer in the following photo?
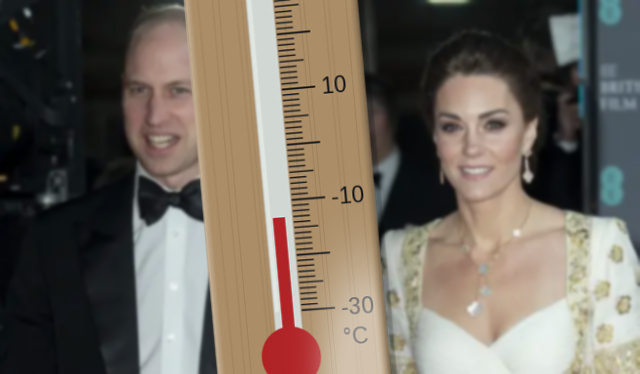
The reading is -13 °C
